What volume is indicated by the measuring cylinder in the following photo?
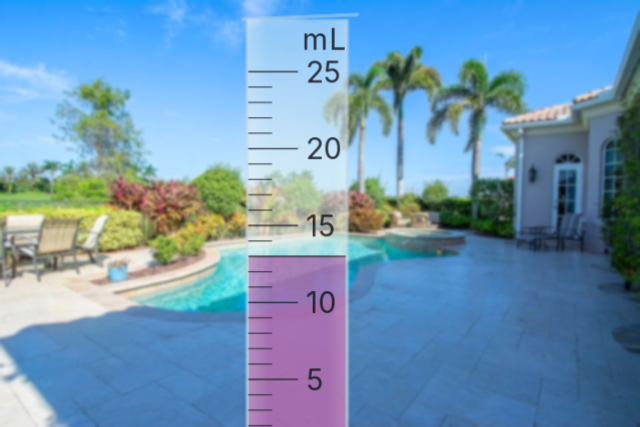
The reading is 13 mL
